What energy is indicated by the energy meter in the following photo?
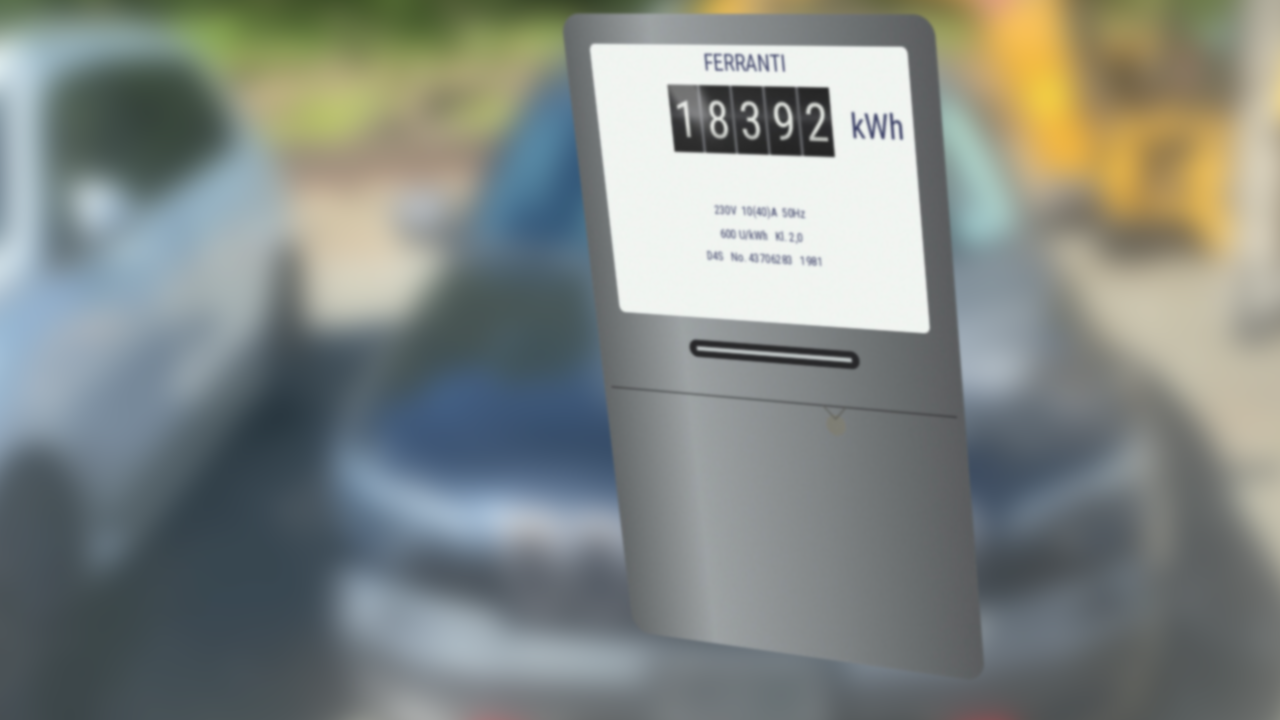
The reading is 18392 kWh
